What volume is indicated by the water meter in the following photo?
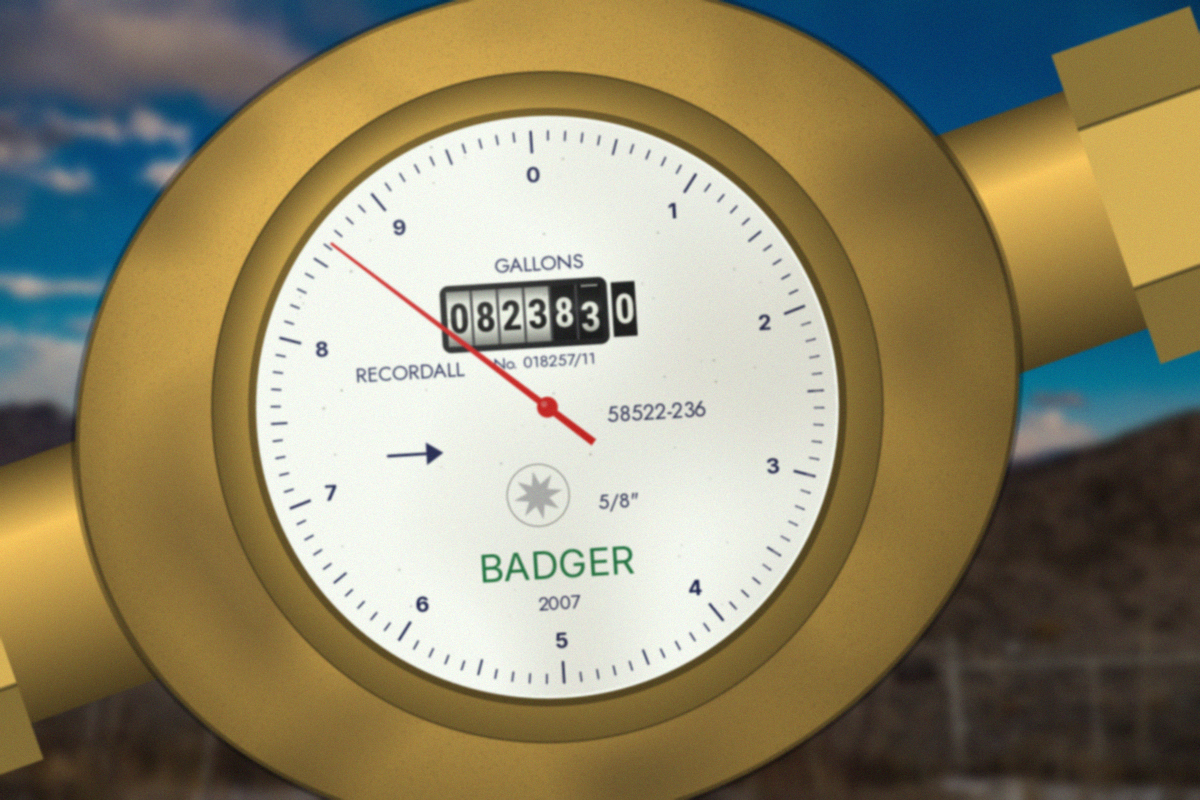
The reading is 823828.6 gal
